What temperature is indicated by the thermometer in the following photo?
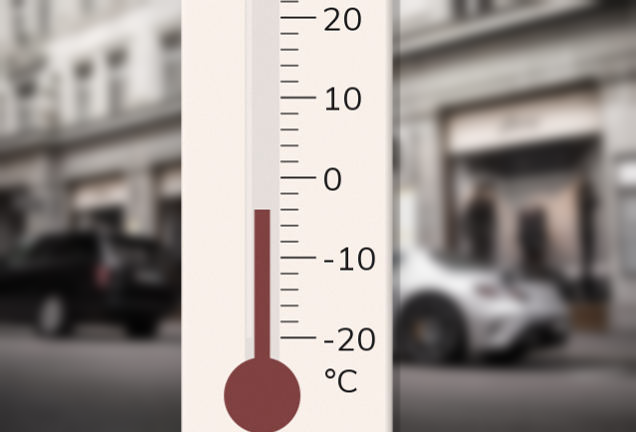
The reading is -4 °C
